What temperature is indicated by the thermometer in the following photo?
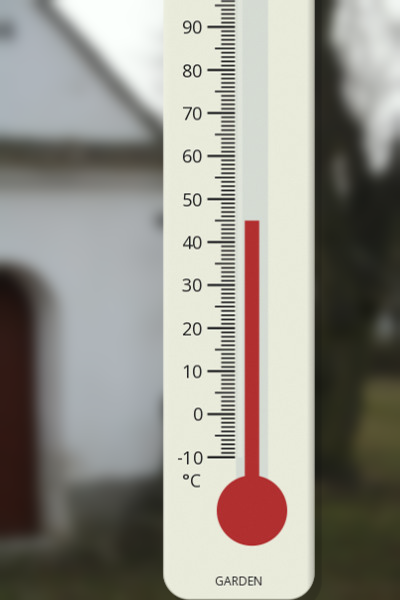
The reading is 45 °C
